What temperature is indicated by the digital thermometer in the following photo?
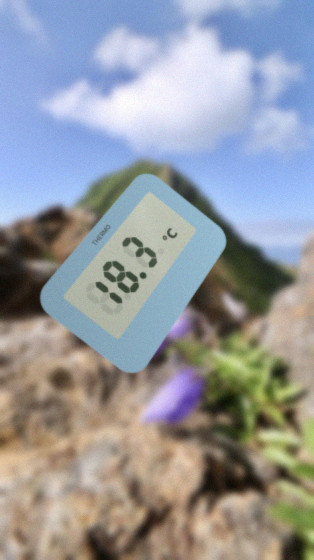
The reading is 18.3 °C
